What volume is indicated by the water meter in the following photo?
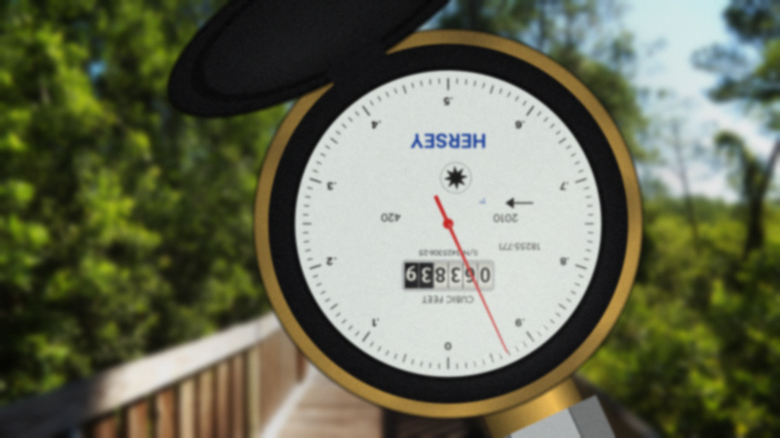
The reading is 63838.93 ft³
